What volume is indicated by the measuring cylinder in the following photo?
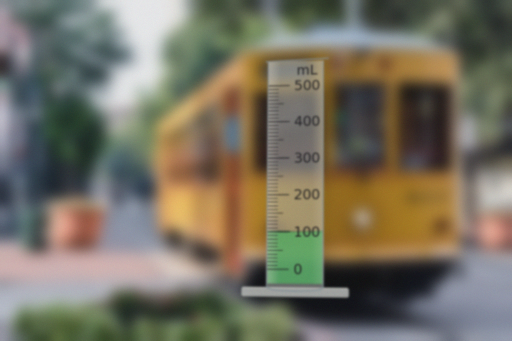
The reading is 100 mL
